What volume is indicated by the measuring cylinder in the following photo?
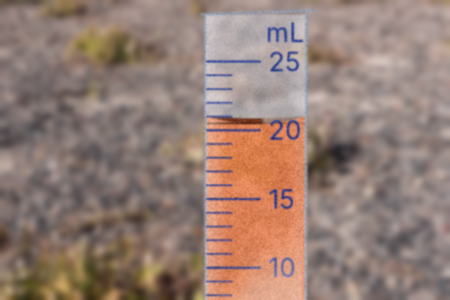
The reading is 20.5 mL
